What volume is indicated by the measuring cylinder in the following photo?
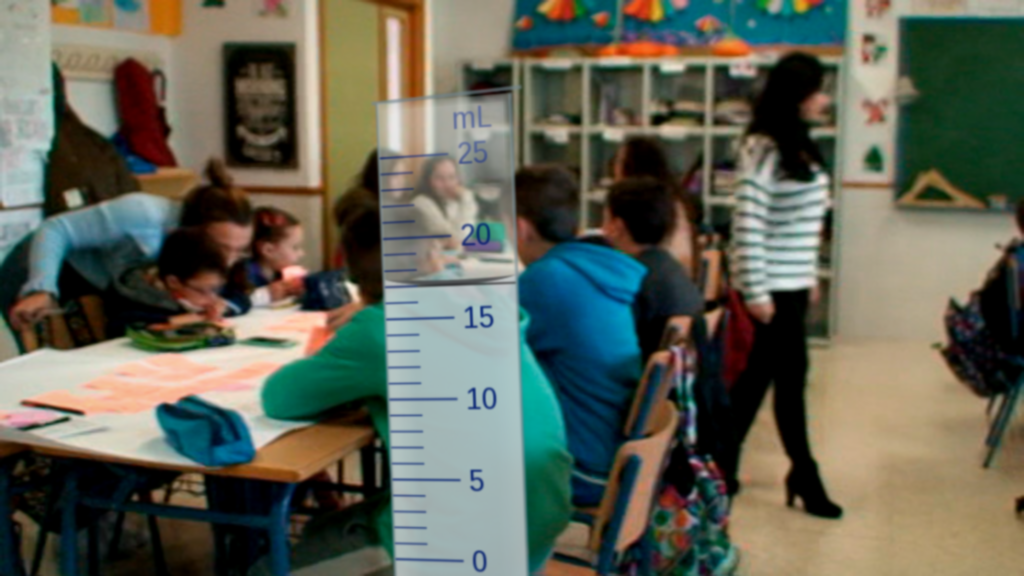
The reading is 17 mL
